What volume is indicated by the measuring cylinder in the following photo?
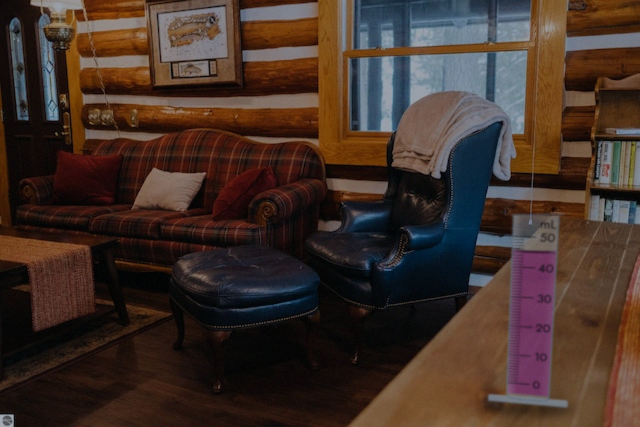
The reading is 45 mL
